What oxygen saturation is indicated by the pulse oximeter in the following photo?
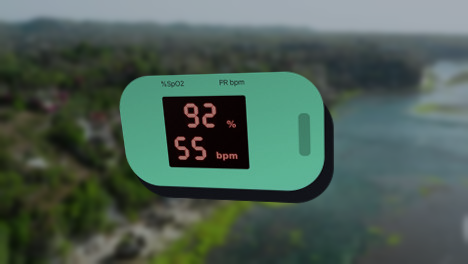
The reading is 92 %
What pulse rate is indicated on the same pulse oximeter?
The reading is 55 bpm
